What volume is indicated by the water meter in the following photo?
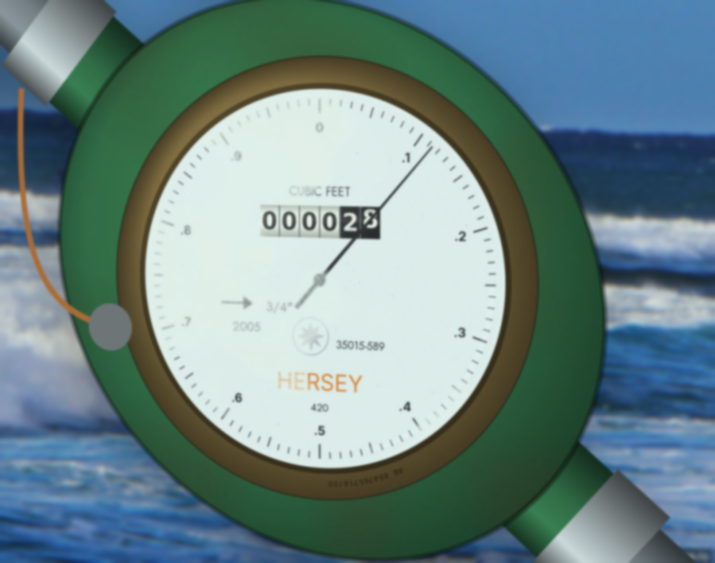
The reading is 28.11 ft³
